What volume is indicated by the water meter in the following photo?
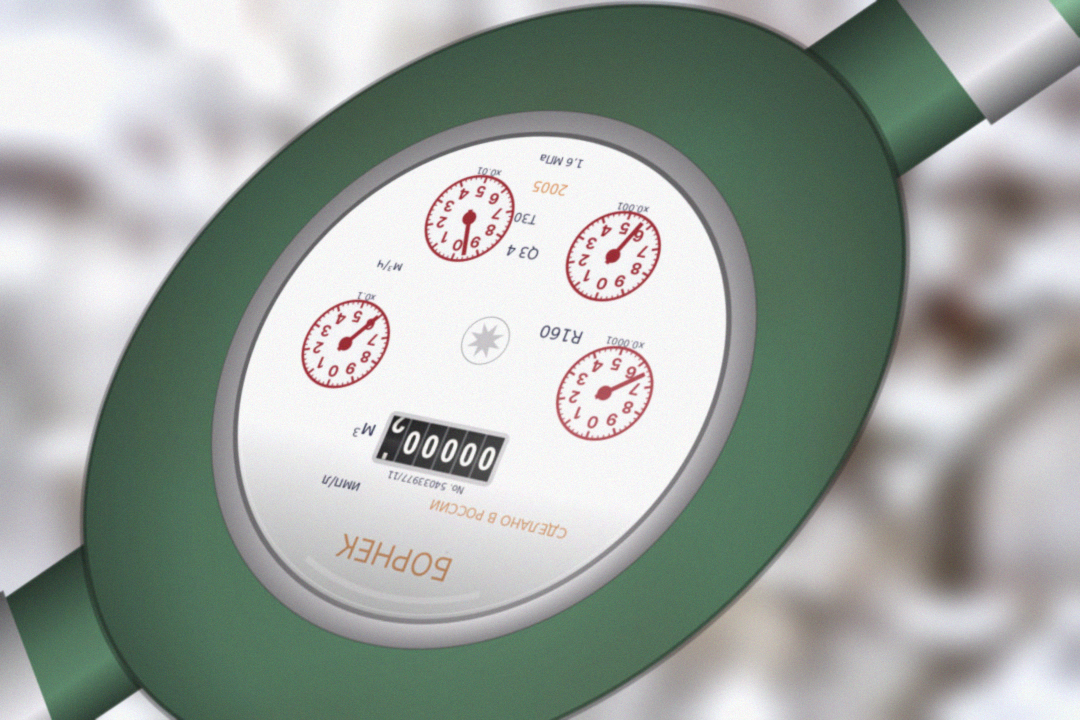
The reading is 1.5956 m³
